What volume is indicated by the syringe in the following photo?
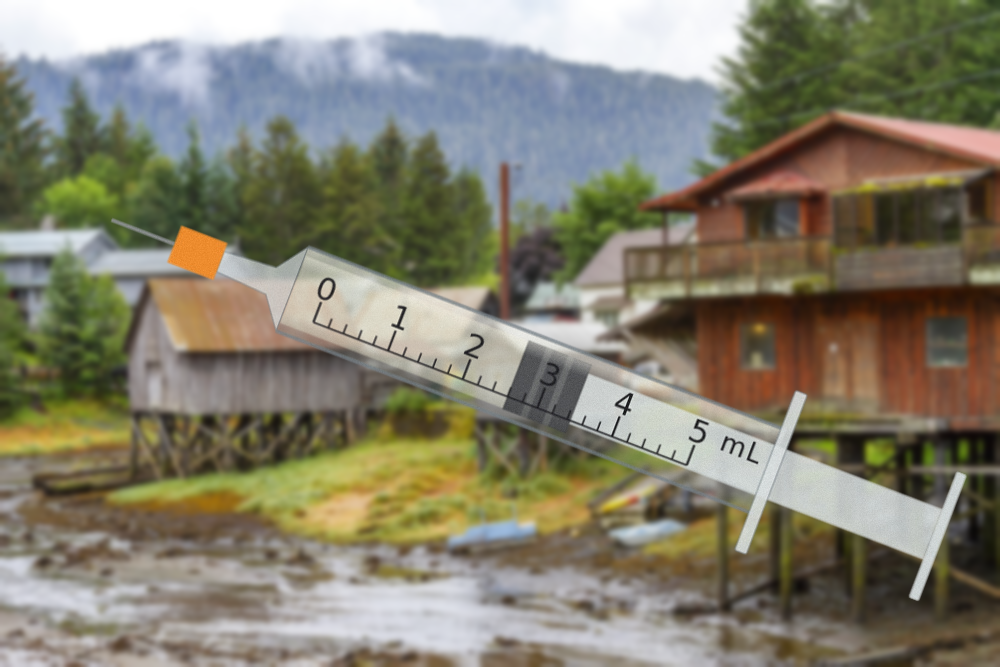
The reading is 2.6 mL
